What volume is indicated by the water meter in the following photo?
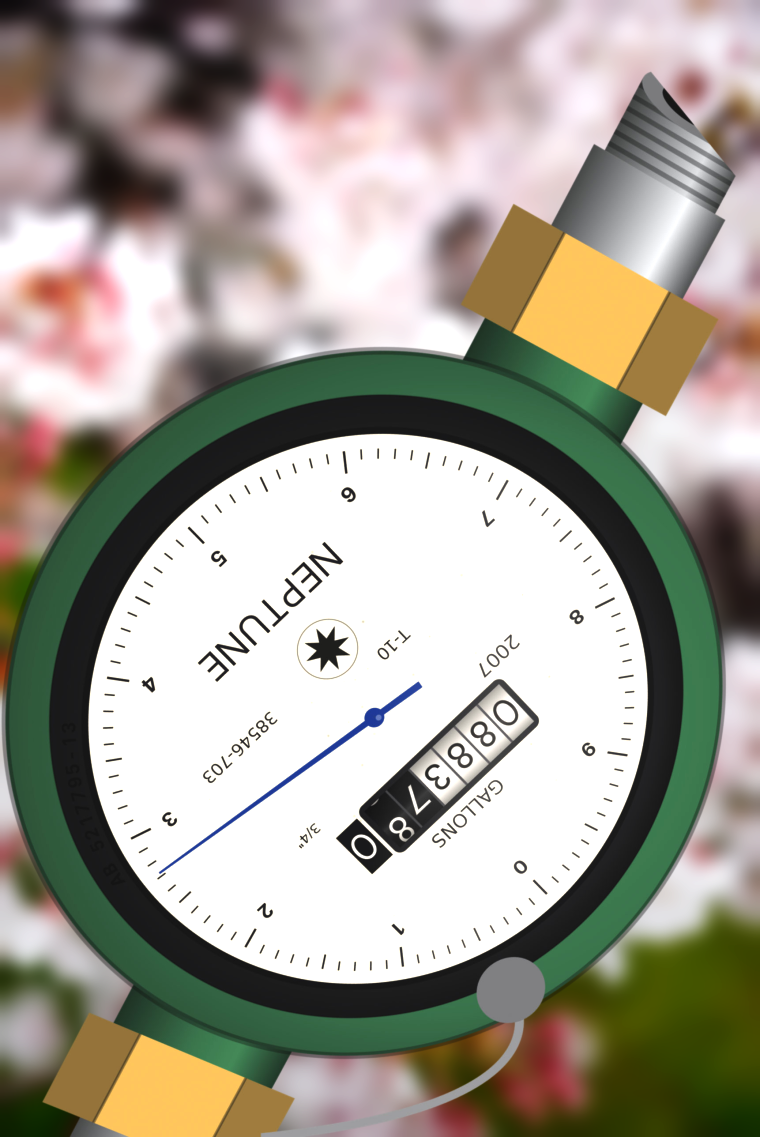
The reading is 883782.7 gal
